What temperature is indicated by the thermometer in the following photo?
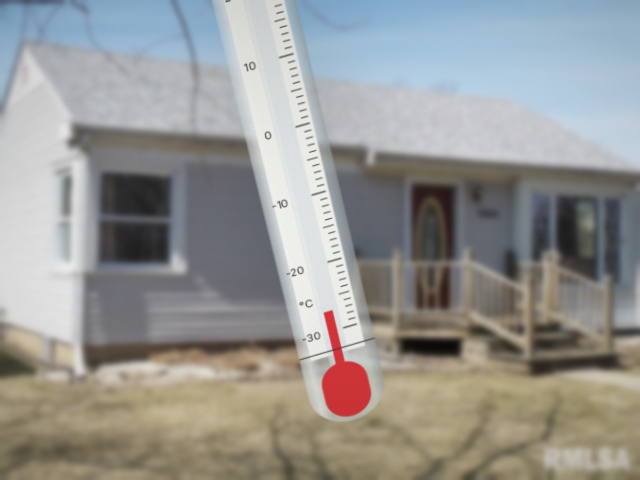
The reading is -27 °C
